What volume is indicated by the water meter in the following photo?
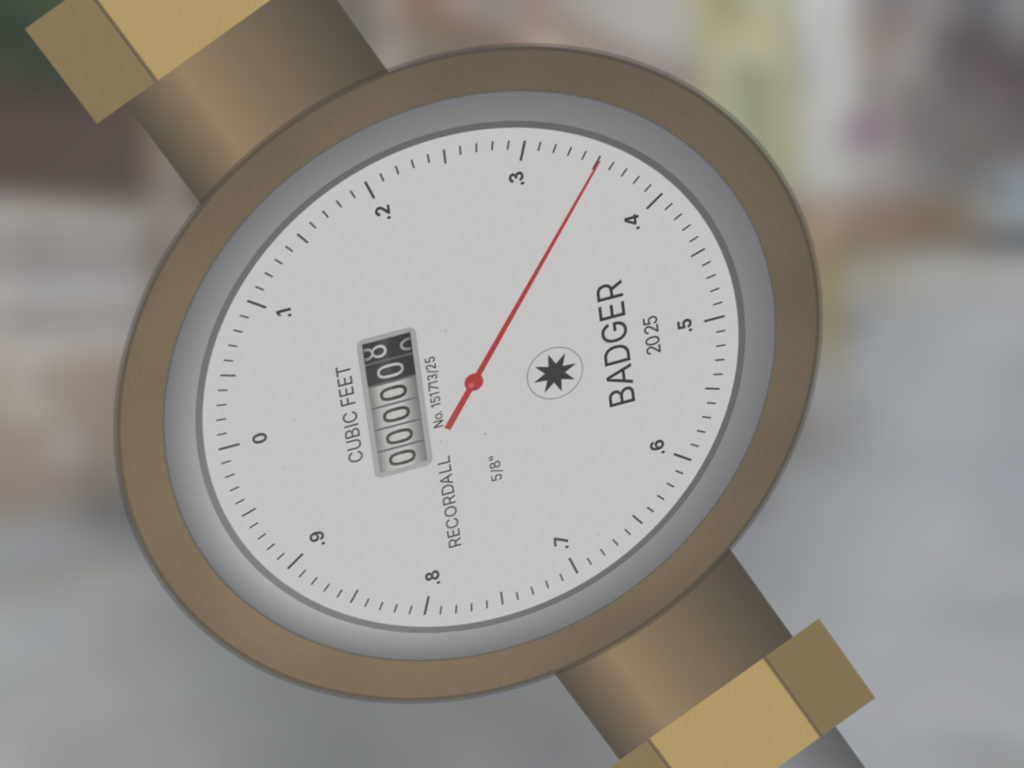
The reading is 8.35 ft³
